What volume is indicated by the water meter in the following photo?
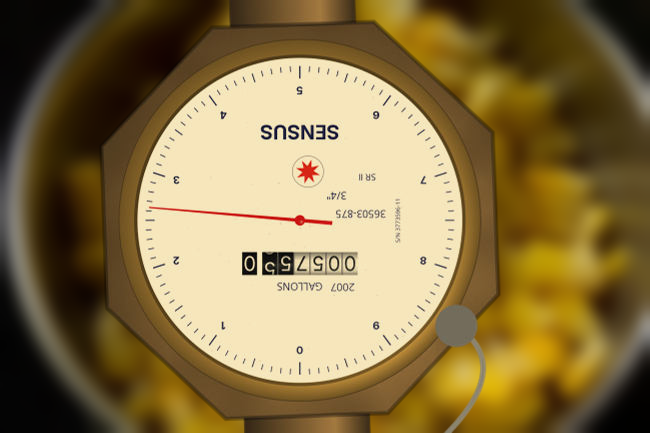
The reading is 57552.6 gal
